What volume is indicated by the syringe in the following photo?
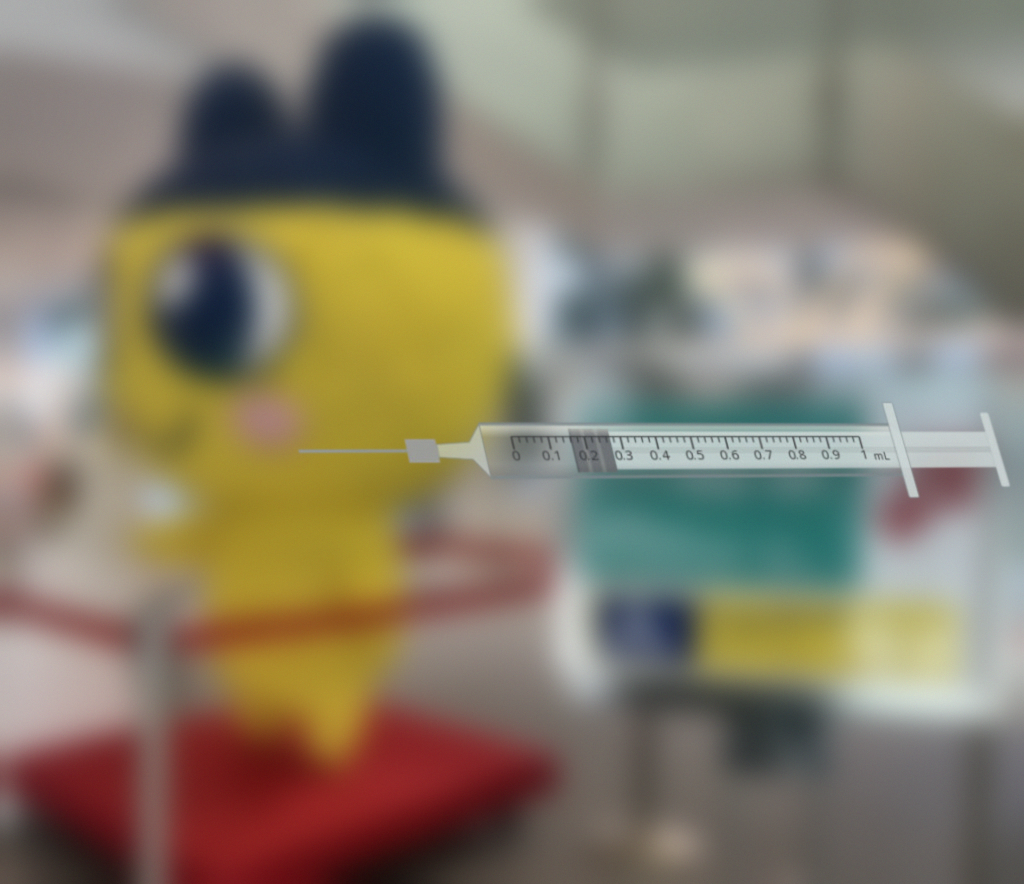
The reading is 0.16 mL
